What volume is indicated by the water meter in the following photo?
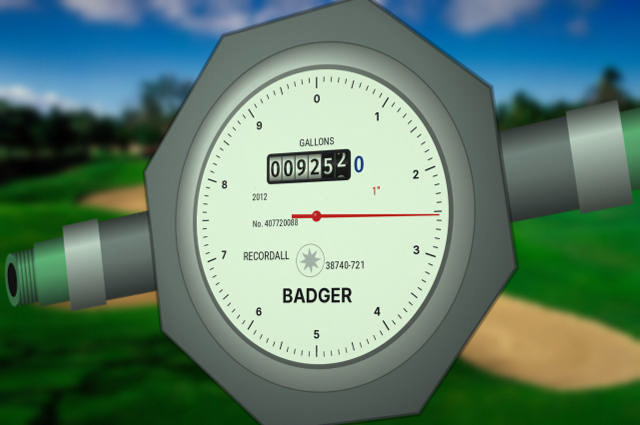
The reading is 92522.5 gal
